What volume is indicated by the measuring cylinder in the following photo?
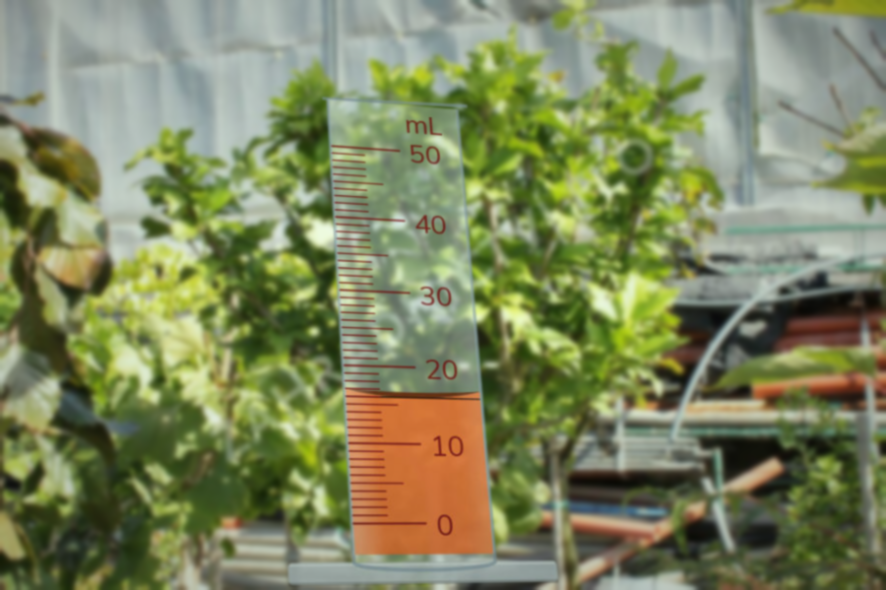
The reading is 16 mL
